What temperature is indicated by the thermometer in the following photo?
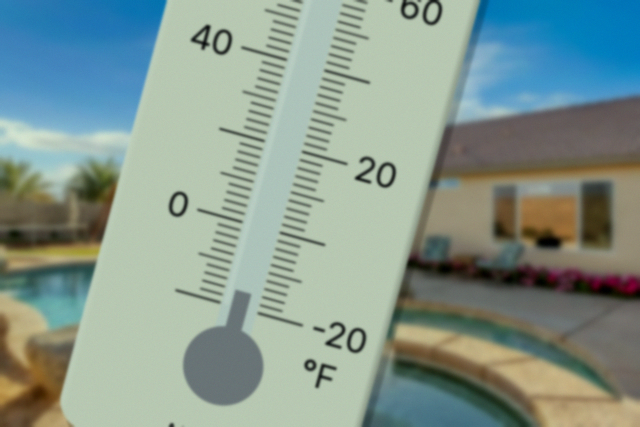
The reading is -16 °F
